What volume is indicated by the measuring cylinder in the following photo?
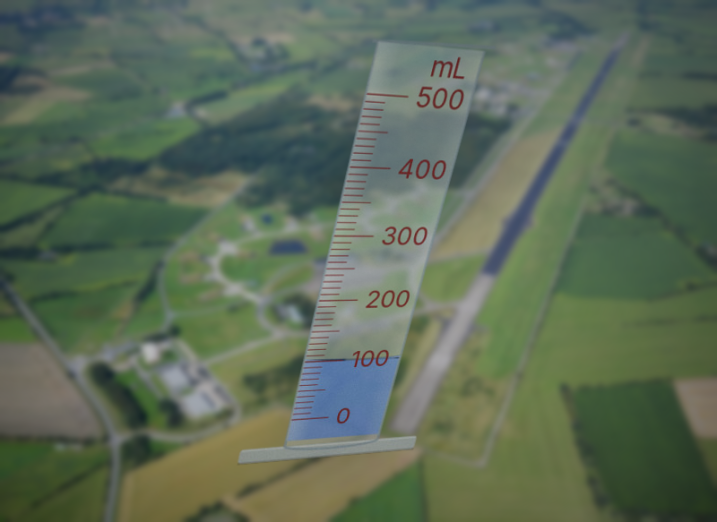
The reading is 100 mL
